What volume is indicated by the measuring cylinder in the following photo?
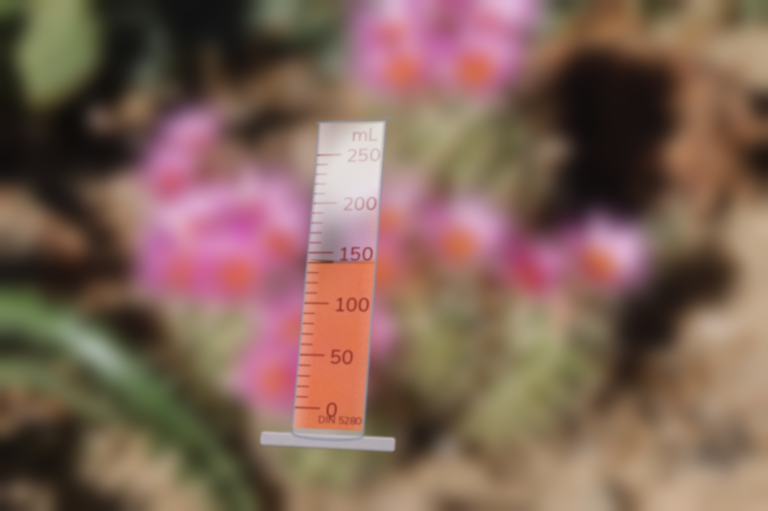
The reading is 140 mL
